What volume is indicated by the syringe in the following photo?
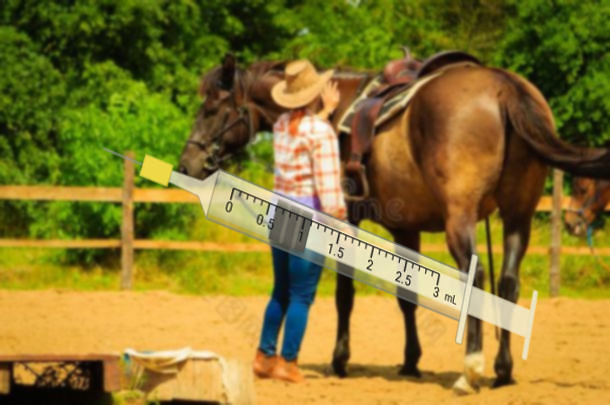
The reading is 0.6 mL
